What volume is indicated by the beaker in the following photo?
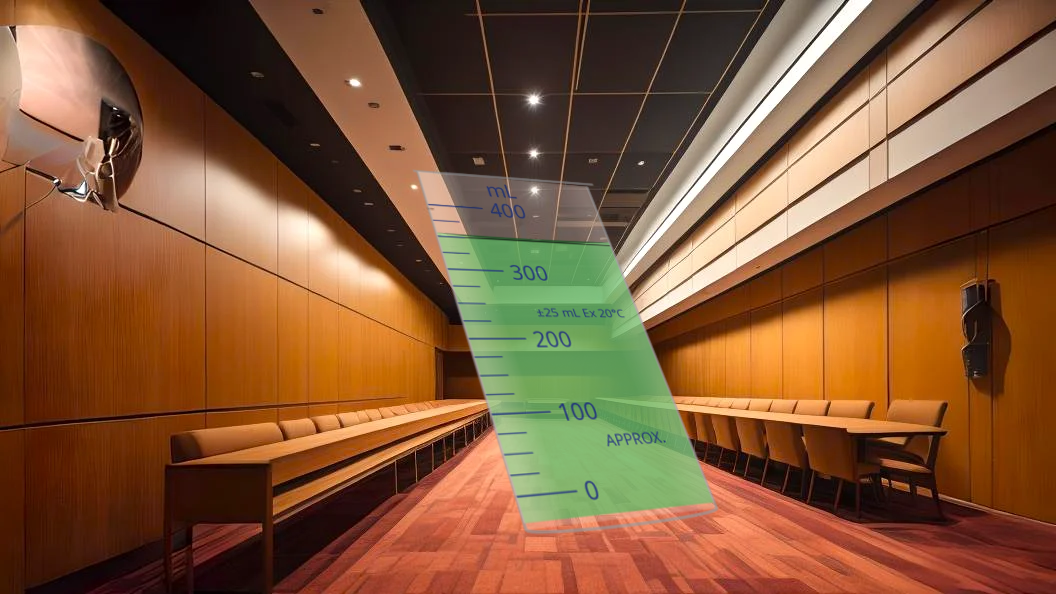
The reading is 350 mL
